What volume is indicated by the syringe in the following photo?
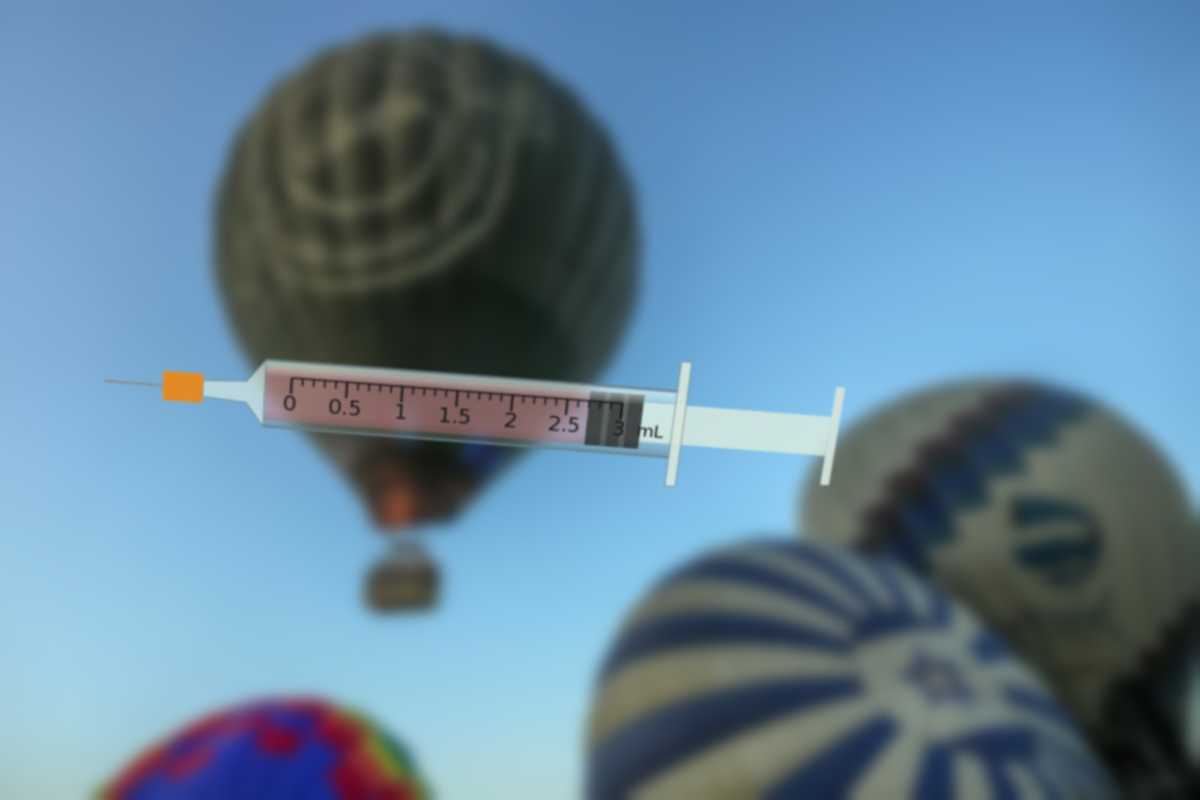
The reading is 2.7 mL
